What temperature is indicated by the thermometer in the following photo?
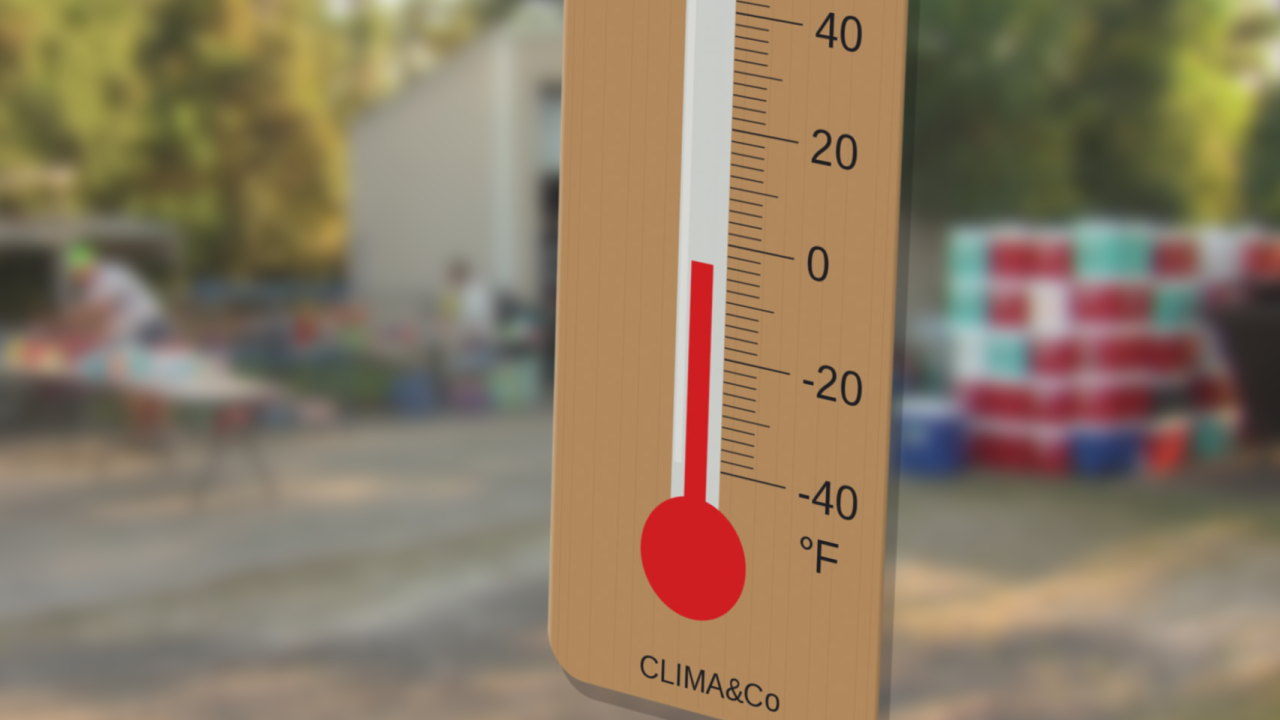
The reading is -4 °F
